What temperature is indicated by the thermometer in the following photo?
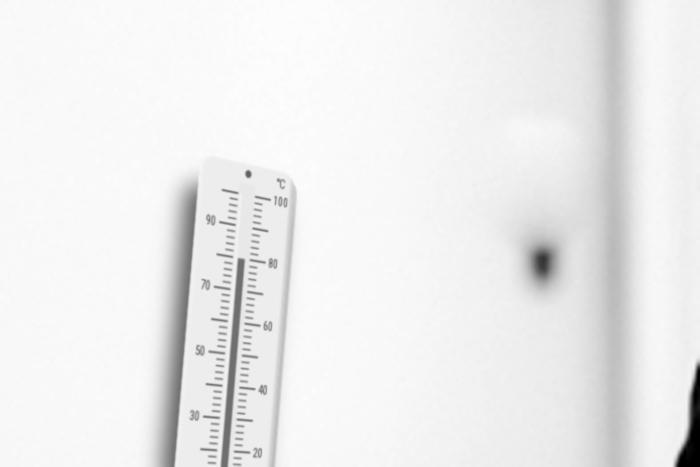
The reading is 80 °C
